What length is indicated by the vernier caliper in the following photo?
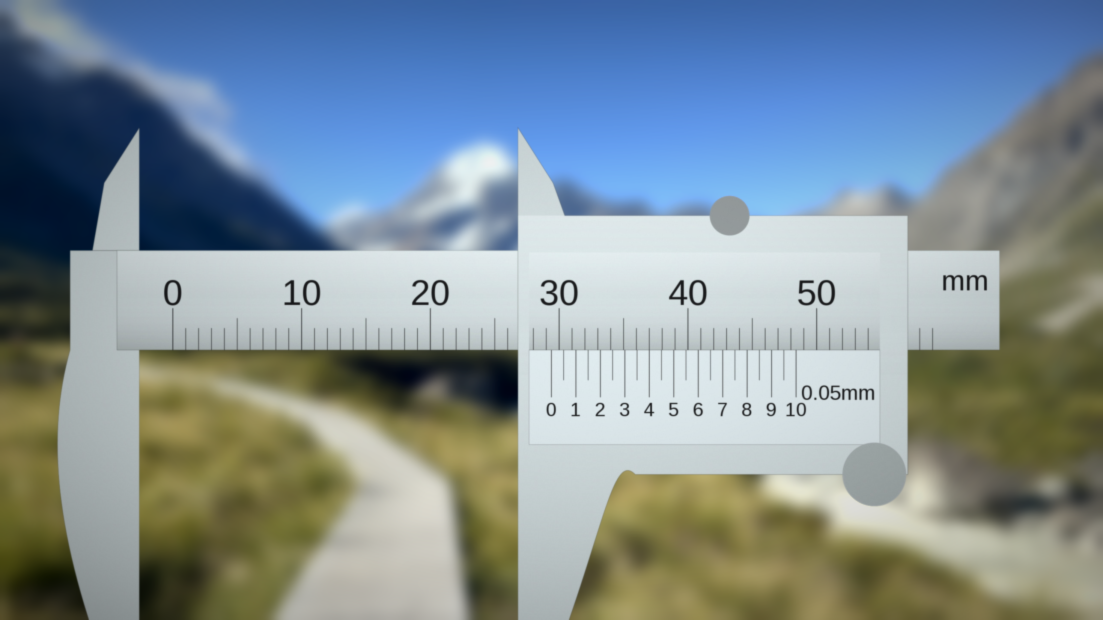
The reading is 29.4 mm
